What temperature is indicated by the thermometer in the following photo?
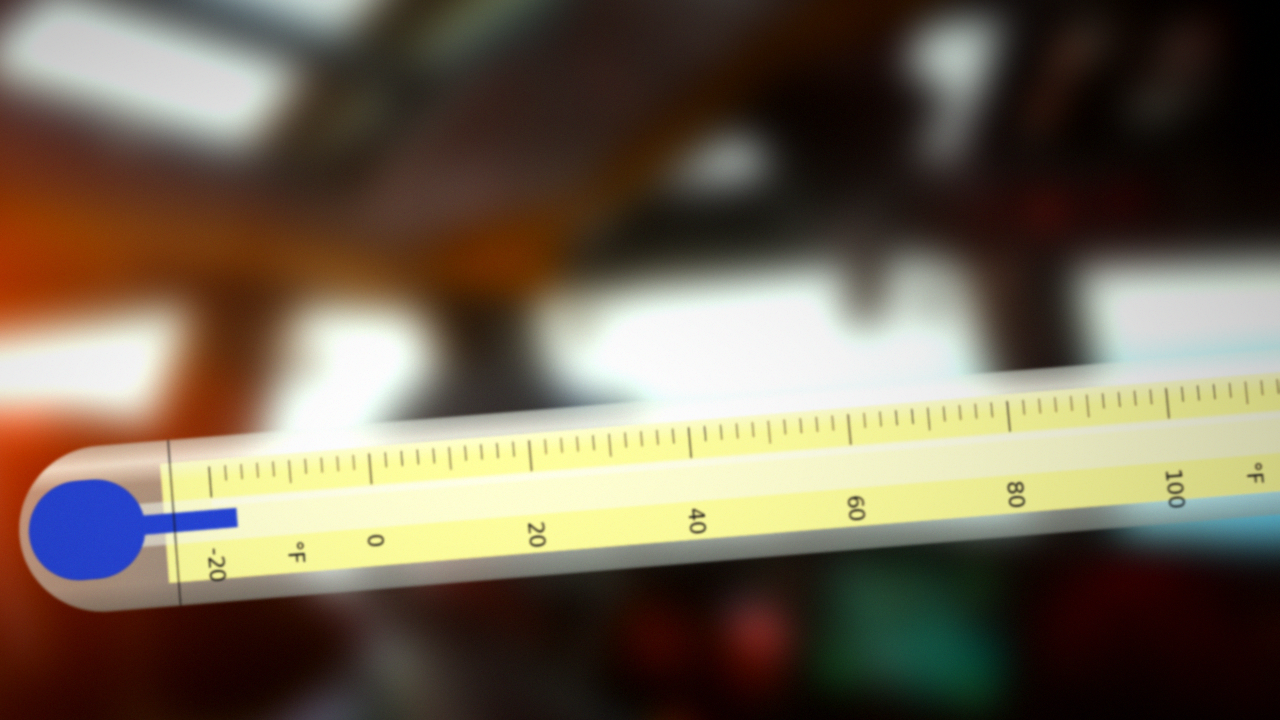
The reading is -17 °F
